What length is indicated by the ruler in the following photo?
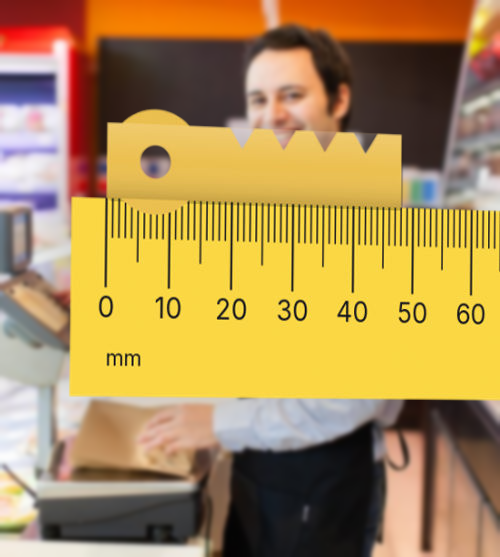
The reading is 48 mm
